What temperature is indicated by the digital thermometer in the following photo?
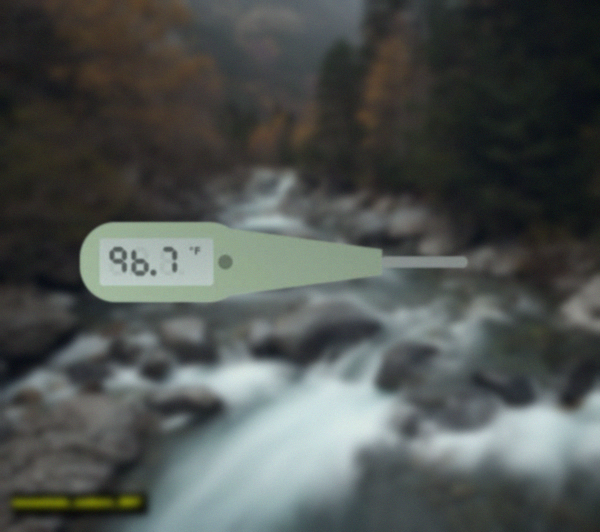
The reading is 96.7 °F
